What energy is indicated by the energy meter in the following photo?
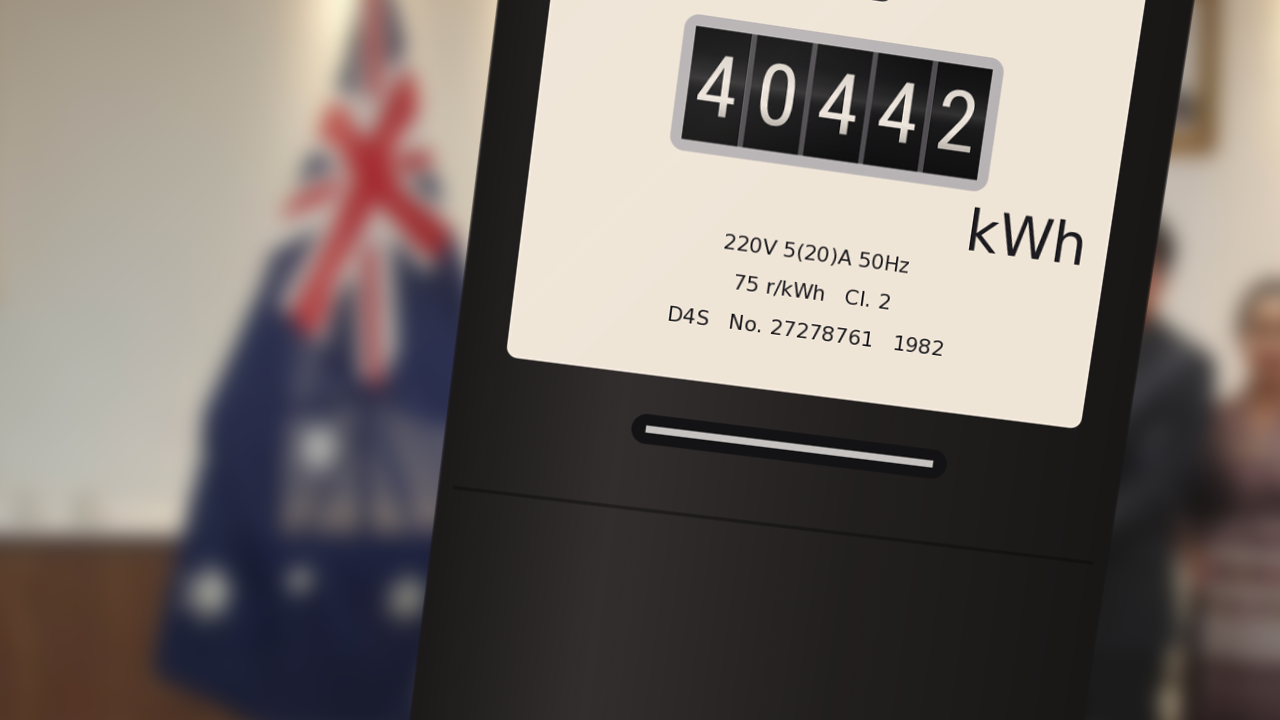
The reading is 40442 kWh
